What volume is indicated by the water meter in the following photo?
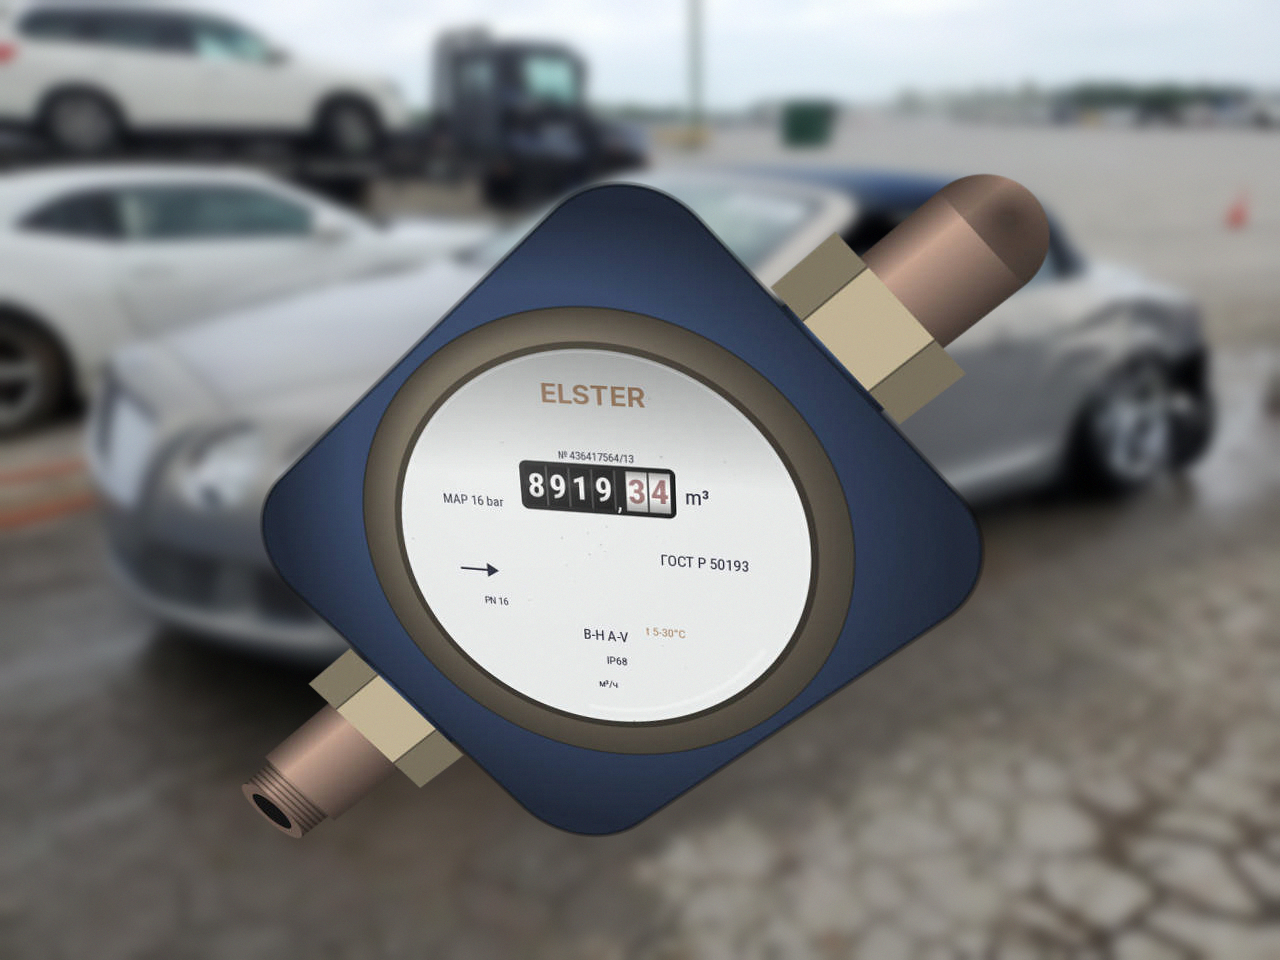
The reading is 8919.34 m³
